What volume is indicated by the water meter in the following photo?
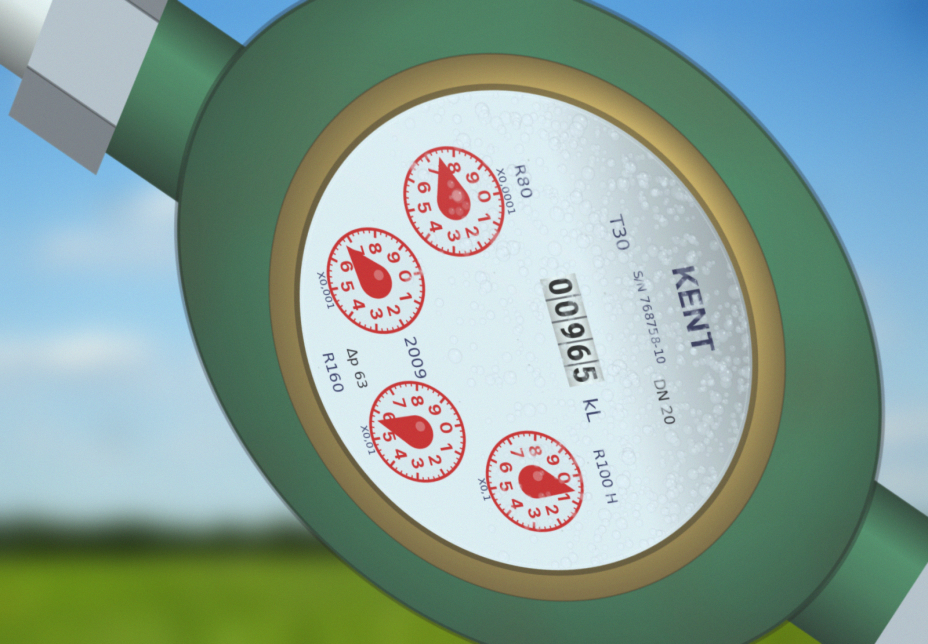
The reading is 965.0567 kL
